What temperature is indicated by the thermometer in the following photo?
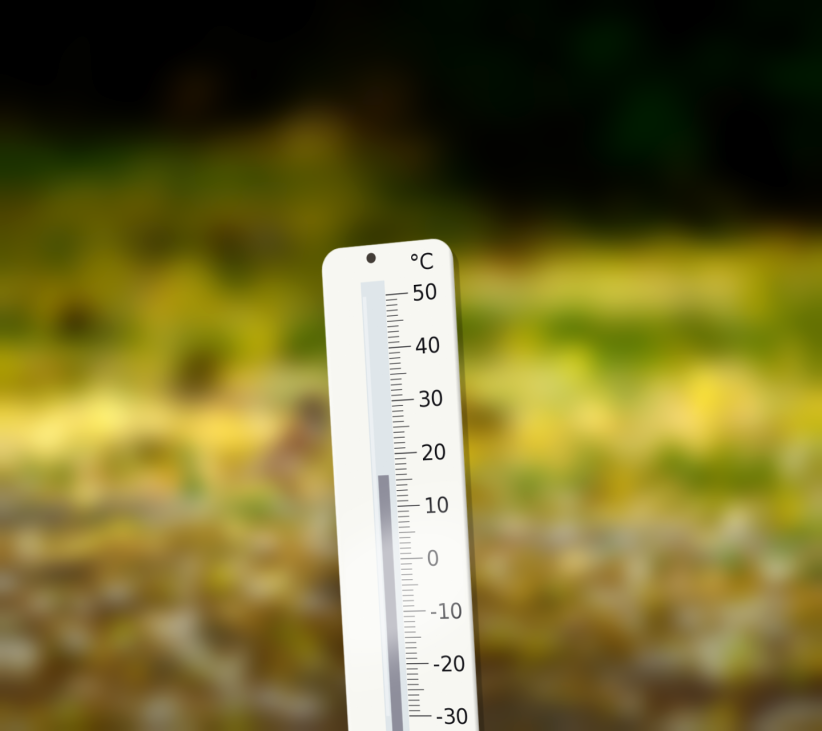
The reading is 16 °C
